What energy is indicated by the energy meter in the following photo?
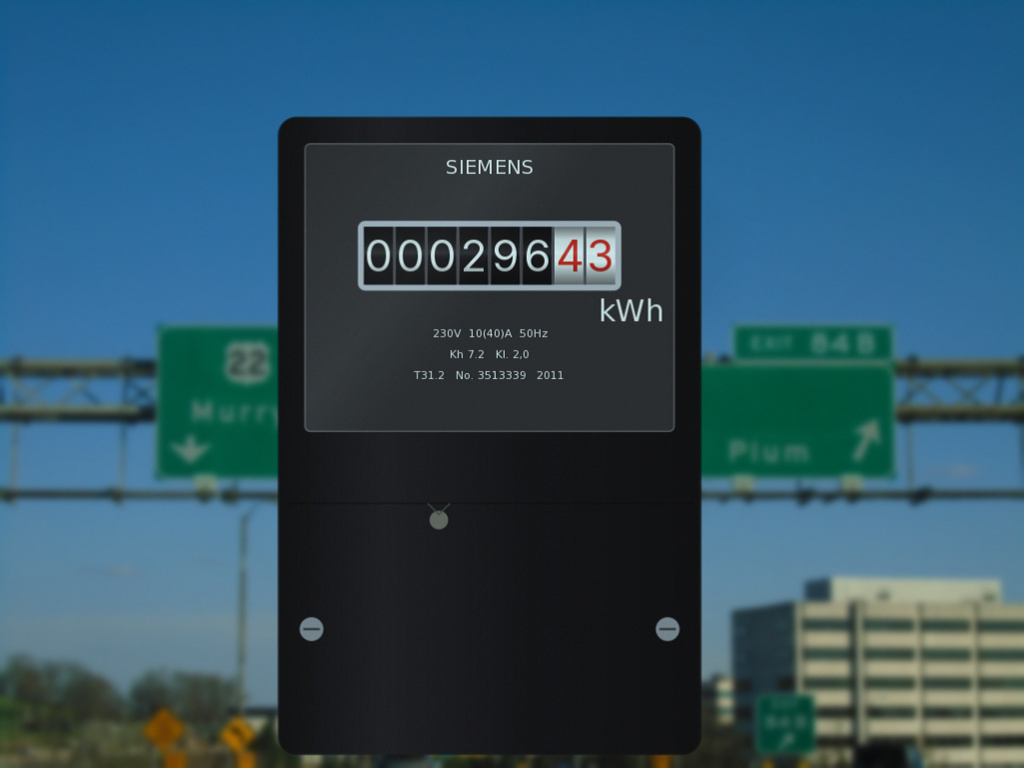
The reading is 296.43 kWh
